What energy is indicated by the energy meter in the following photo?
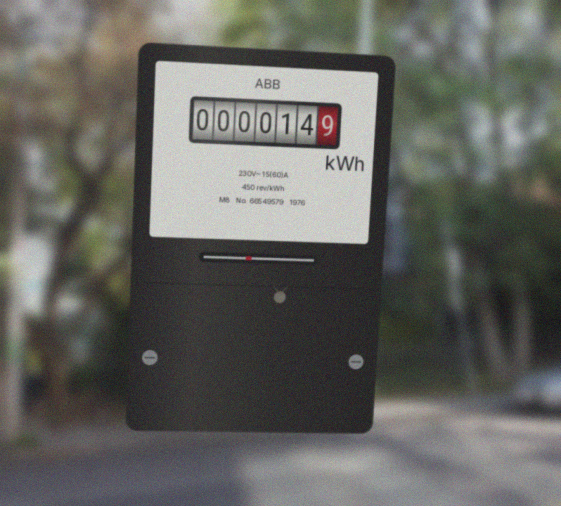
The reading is 14.9 kWh
